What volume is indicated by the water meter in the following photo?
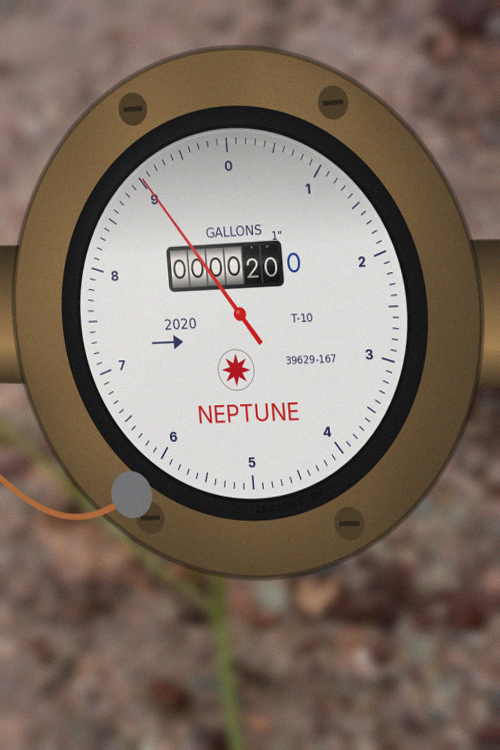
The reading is 199.0 gal
